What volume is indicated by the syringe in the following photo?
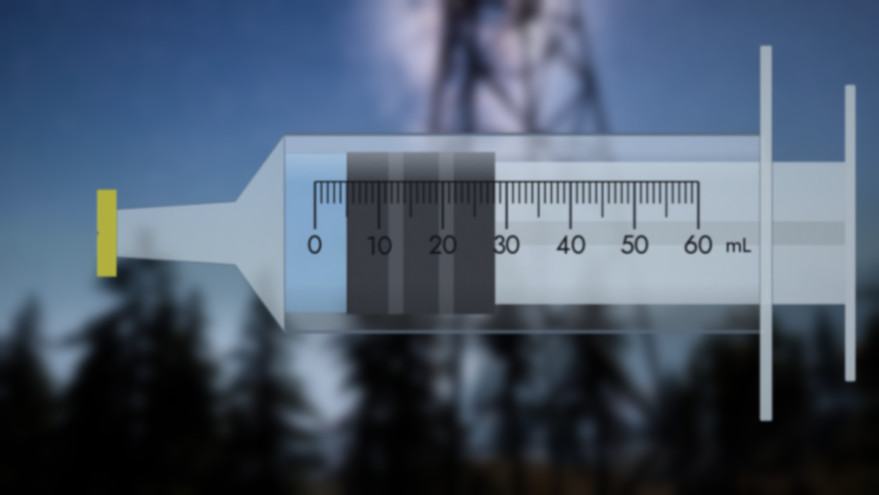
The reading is 5 mL
